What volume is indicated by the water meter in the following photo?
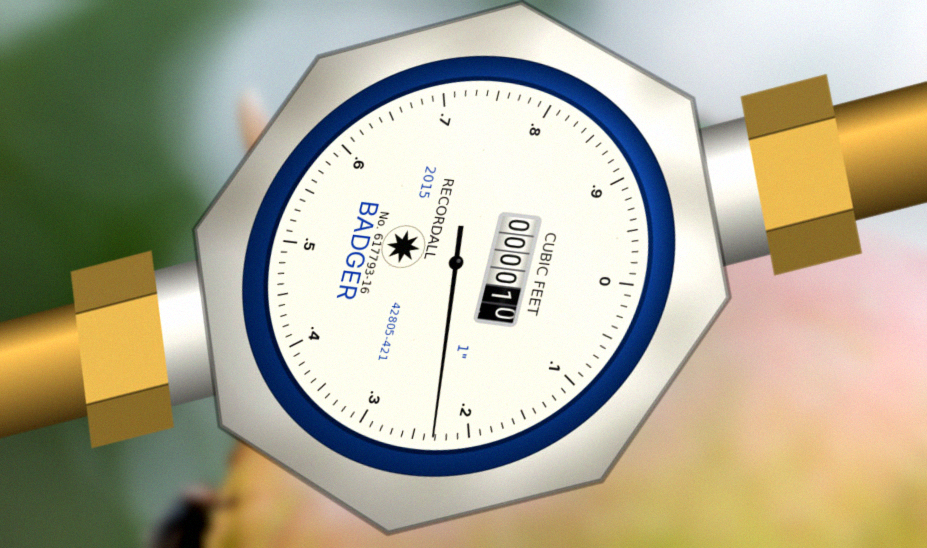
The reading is 10.23 ft³
